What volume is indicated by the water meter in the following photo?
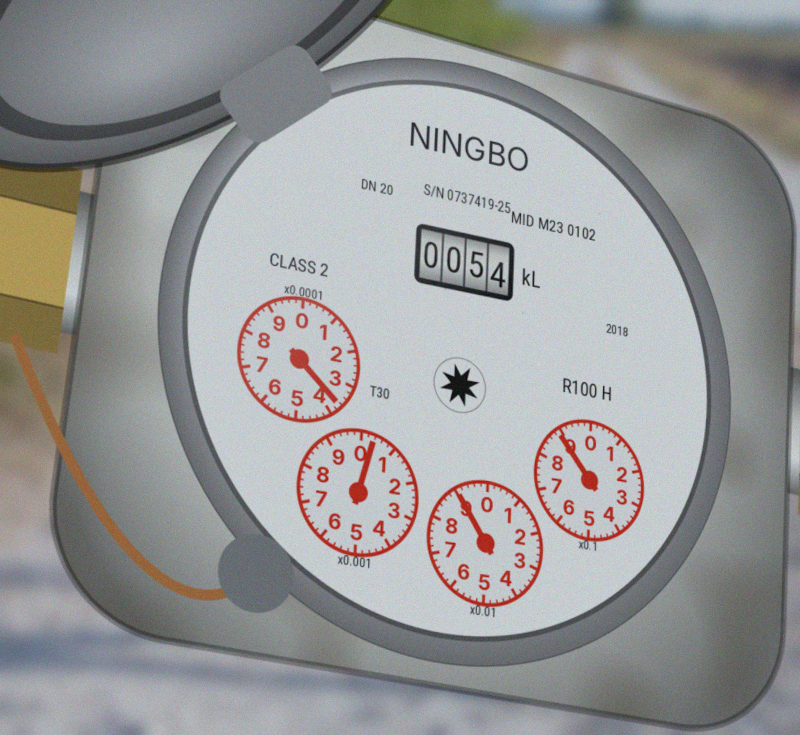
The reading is 53.8903 kL
